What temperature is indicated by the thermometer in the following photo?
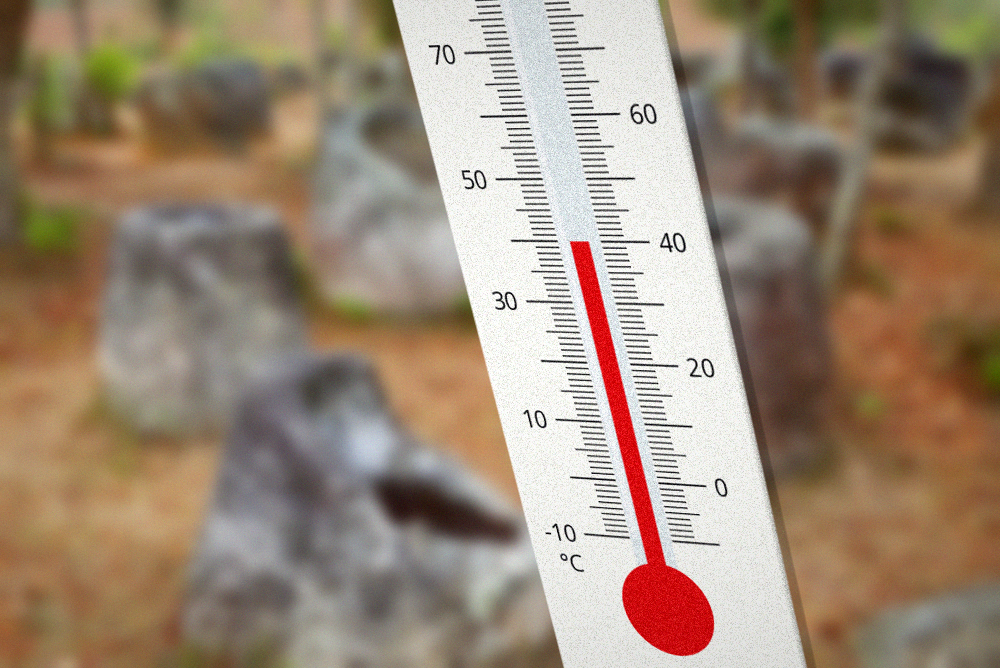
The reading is 40 °C
